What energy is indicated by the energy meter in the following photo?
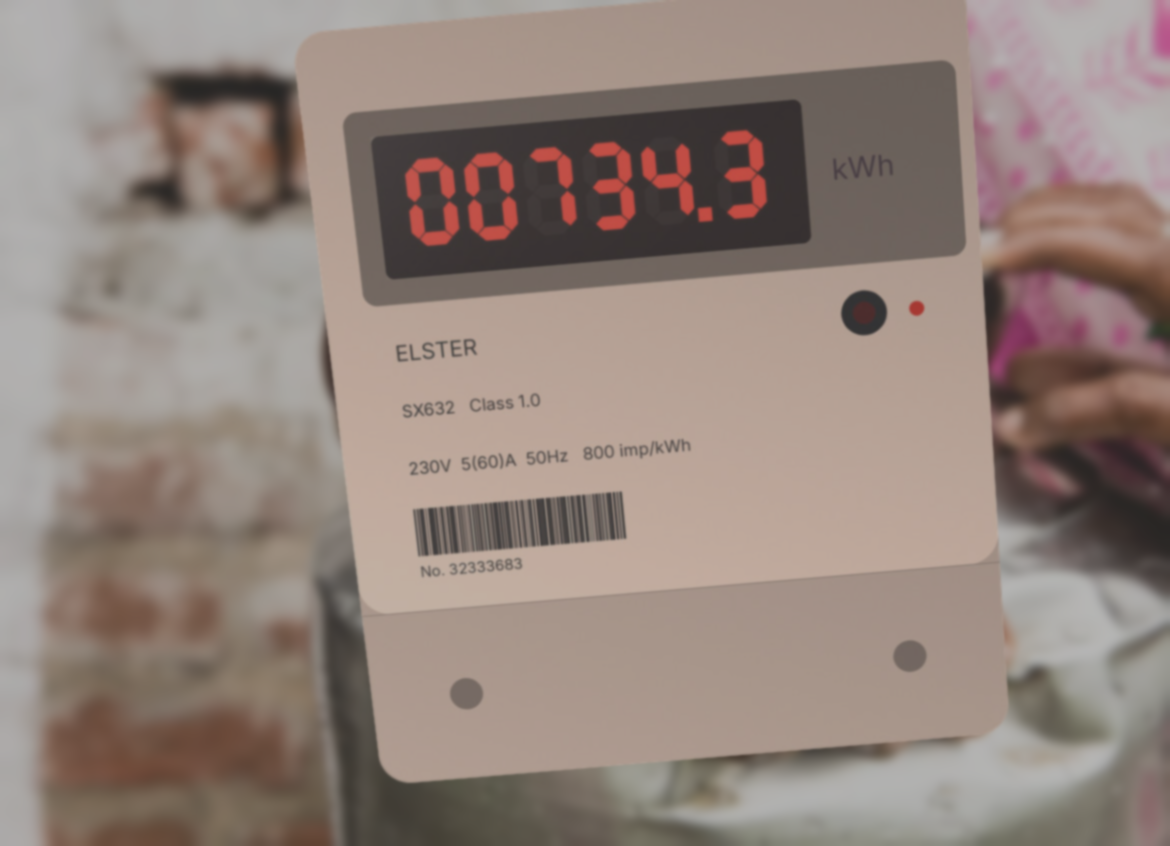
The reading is 734.3 kWh
